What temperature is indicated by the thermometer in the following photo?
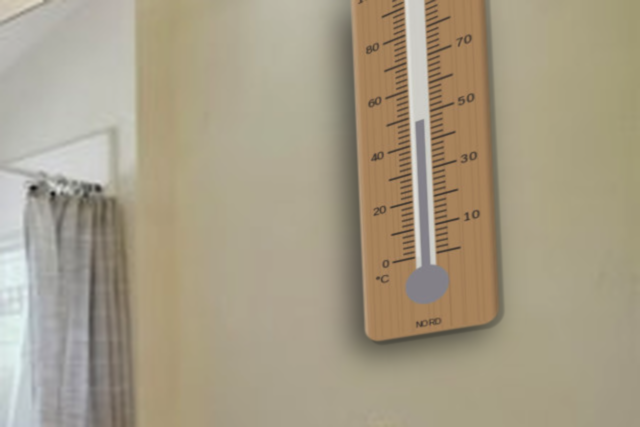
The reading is 48 °C
